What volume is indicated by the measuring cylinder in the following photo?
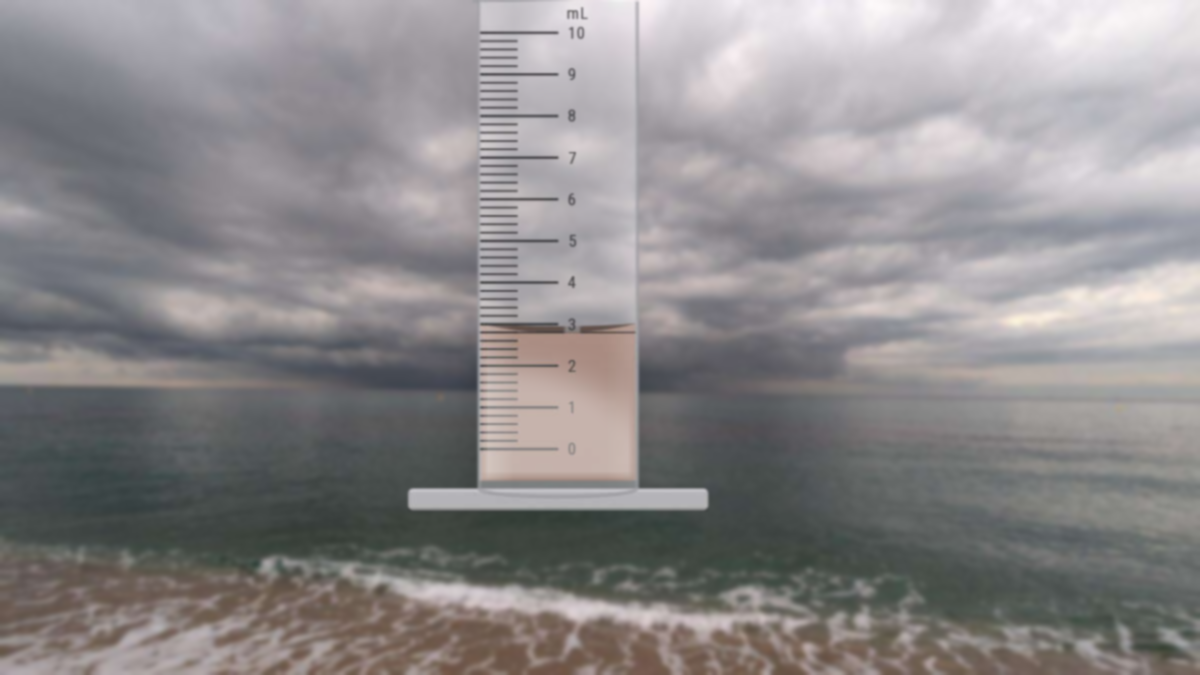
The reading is 2.8 mL
